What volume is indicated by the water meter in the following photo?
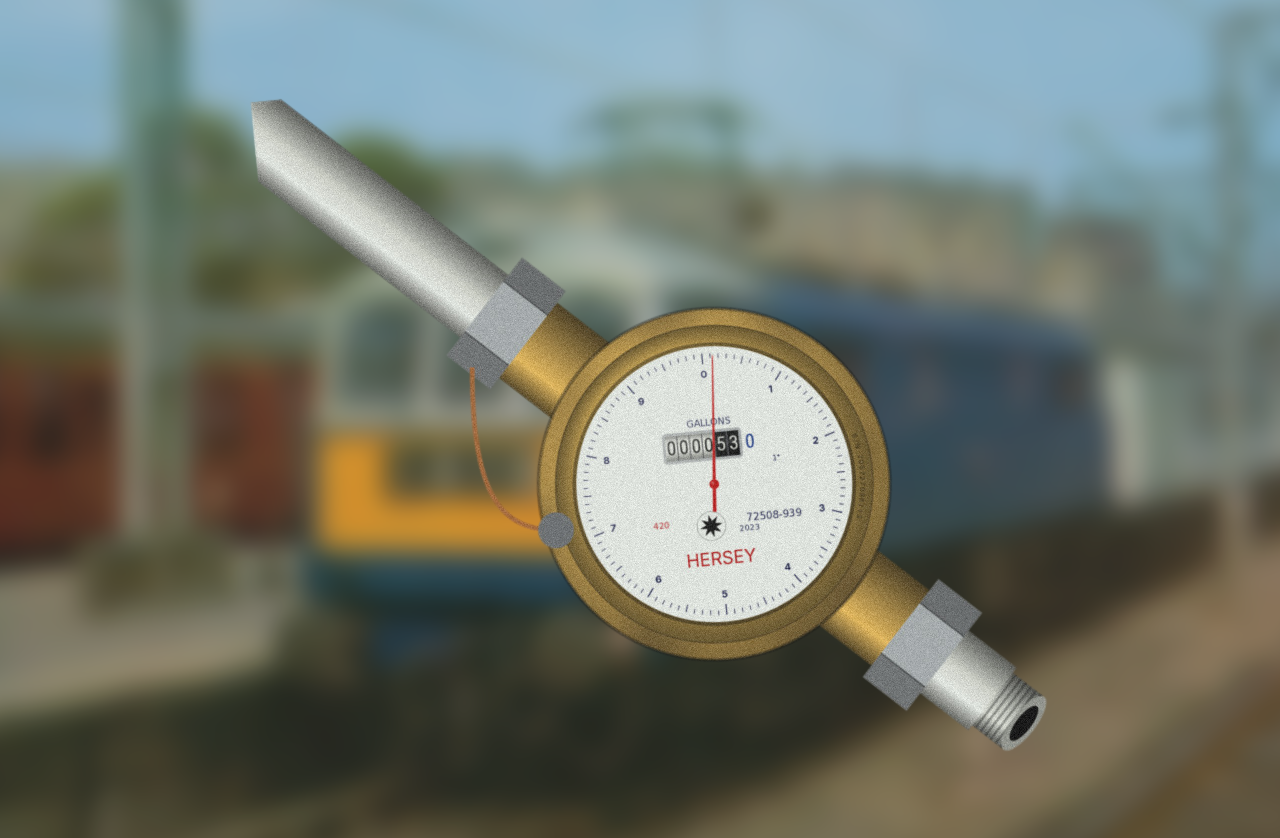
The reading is 530.1 gal
